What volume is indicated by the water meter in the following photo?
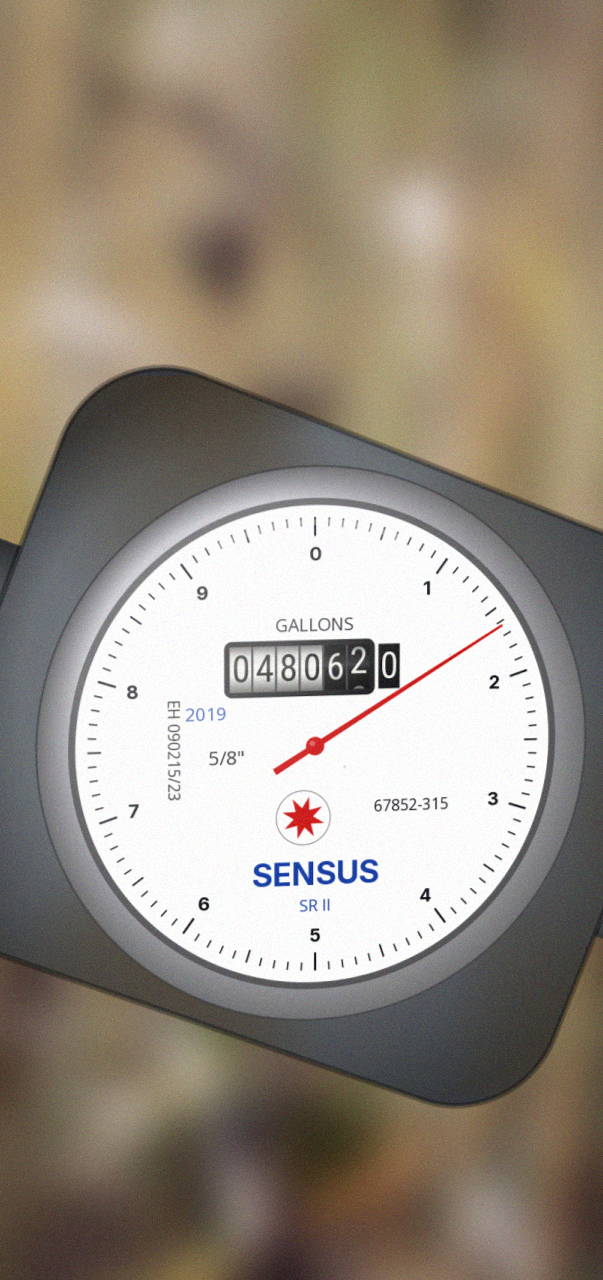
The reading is 480621.6 gal
